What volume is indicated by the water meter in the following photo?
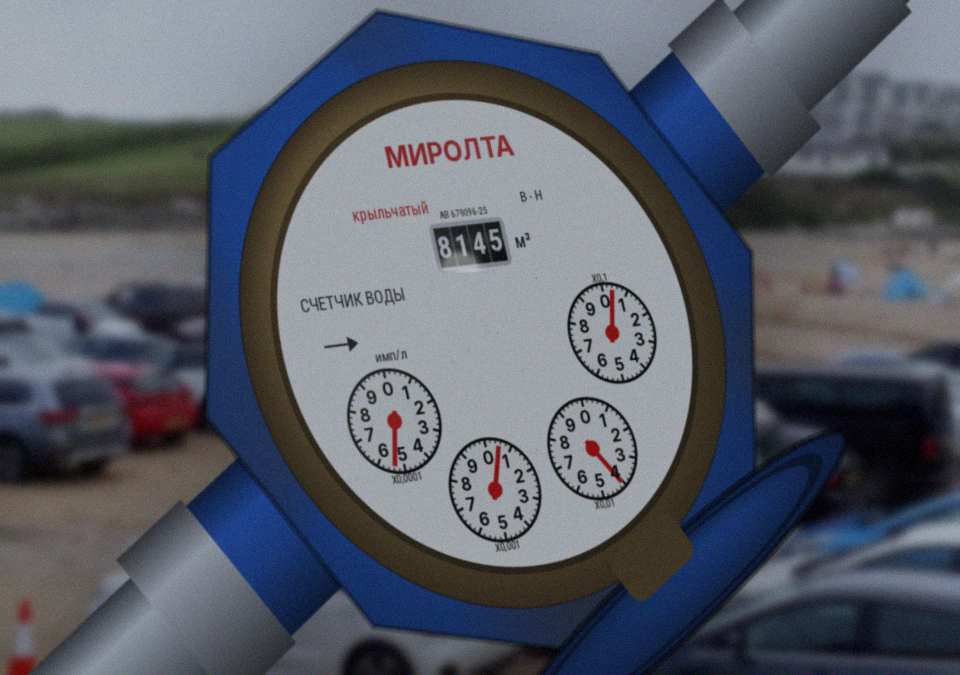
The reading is 8145.0405 m³
